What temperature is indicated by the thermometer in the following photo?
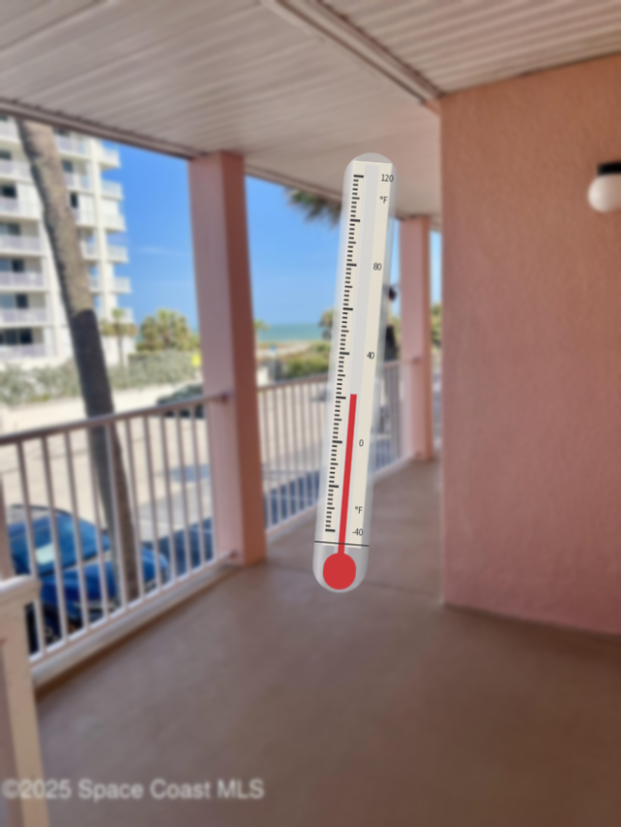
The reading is 22 °F
